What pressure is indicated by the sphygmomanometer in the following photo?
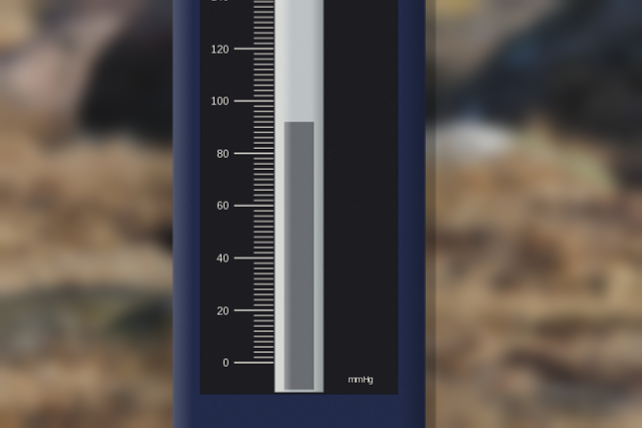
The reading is 92 mmHg
